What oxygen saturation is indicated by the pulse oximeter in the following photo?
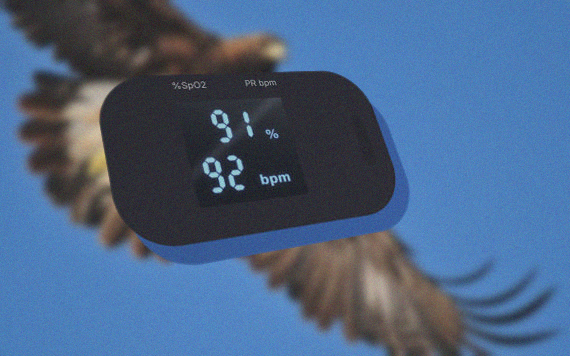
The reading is 91 %
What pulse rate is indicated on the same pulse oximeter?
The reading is 92 bpm
